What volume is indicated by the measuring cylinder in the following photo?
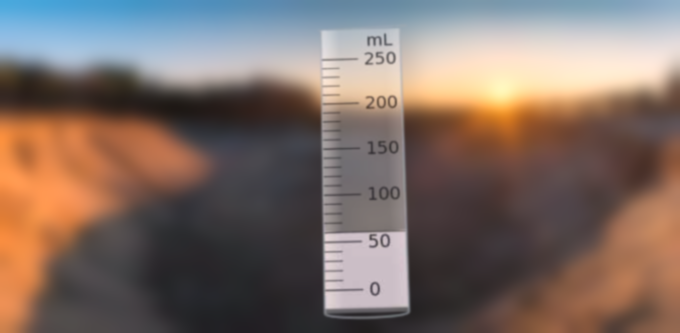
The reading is 60 mL
